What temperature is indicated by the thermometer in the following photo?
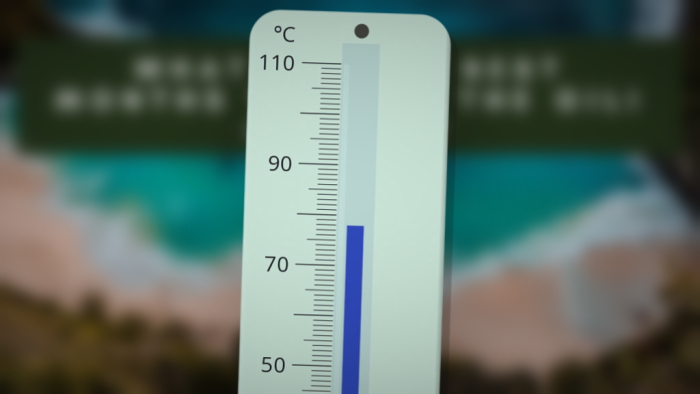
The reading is 78 °C
